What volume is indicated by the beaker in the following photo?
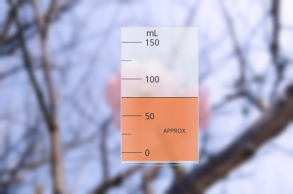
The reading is 75 mL
